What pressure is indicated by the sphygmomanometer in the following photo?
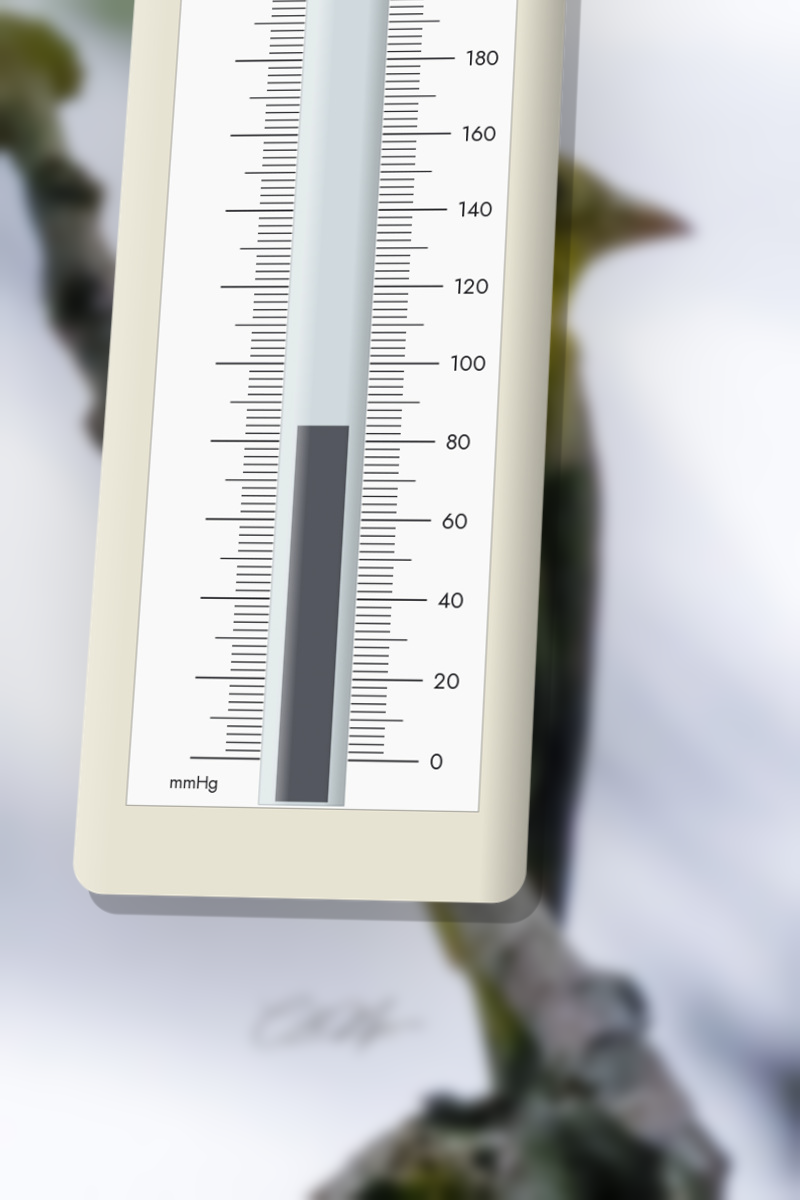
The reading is 84 mmHg
